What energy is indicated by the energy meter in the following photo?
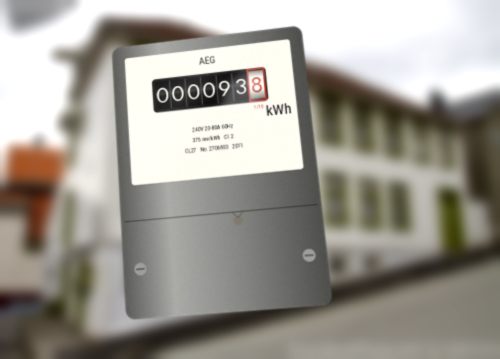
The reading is 93.8 kWh
